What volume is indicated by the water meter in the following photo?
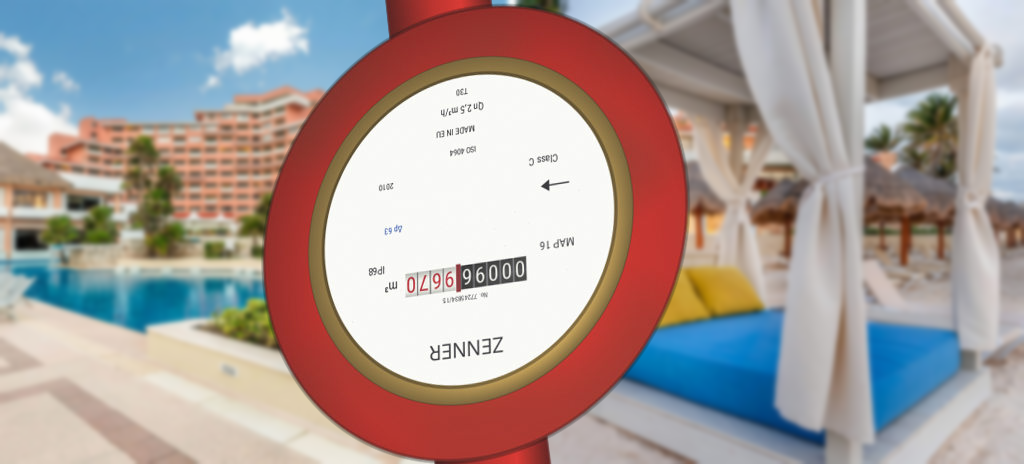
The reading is 96.9670 m³
